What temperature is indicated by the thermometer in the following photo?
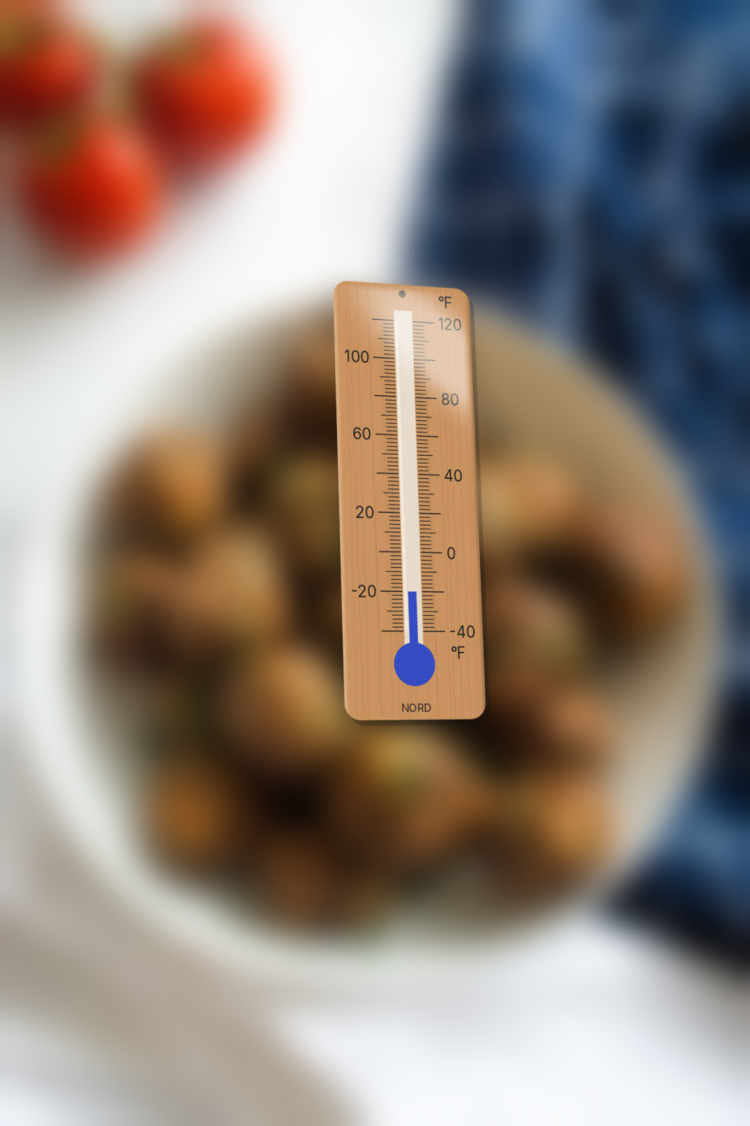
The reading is -20 °F
